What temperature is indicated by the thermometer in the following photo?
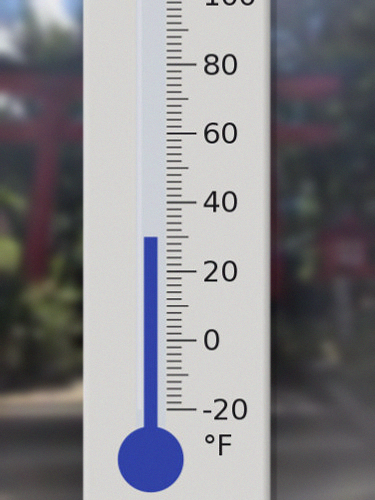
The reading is 30 °F
